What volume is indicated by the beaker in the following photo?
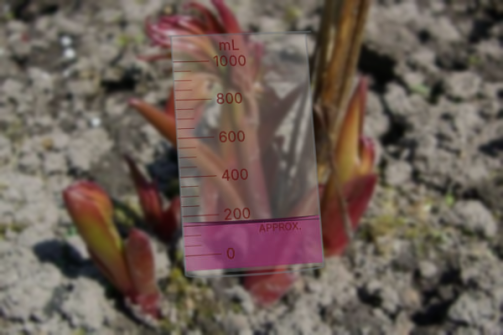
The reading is 150 mL
